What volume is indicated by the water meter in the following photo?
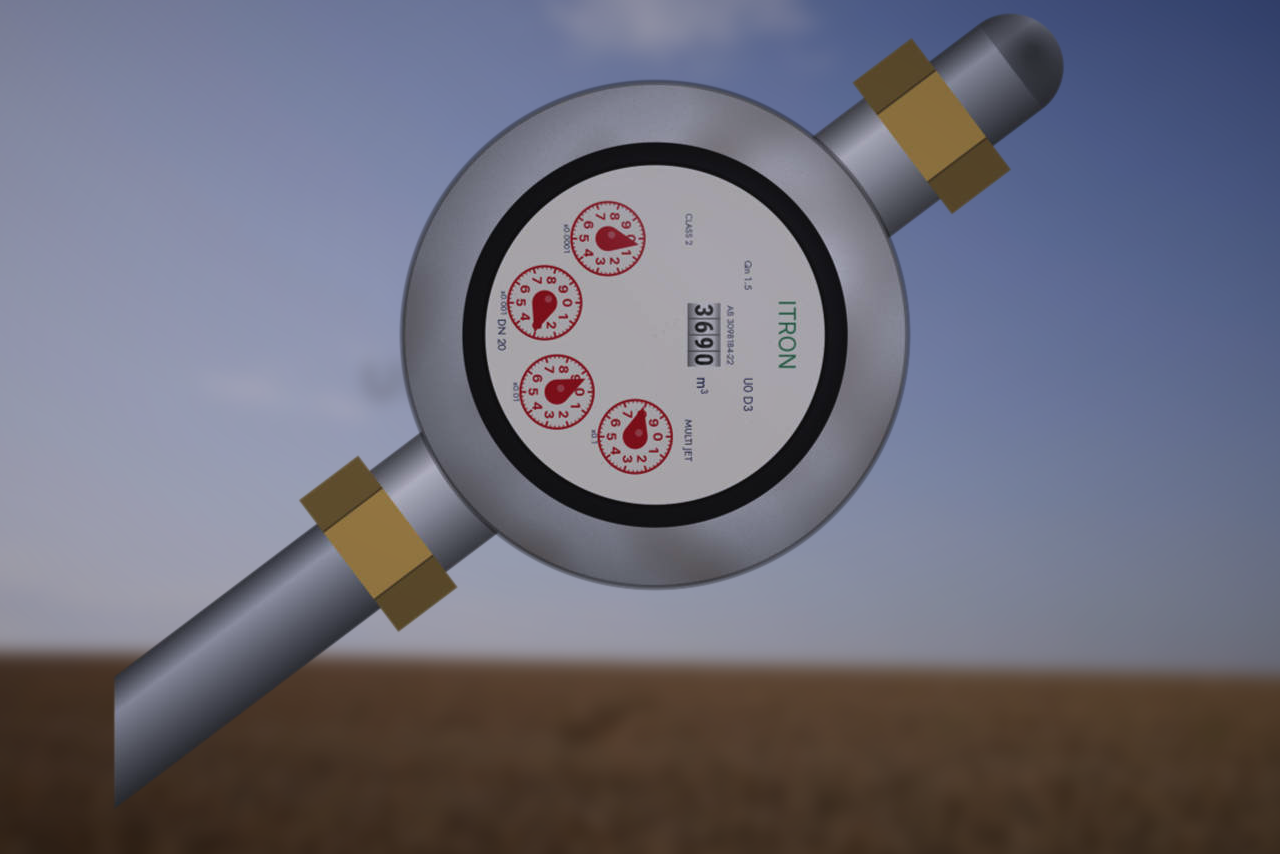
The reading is 3690.7930 m³
